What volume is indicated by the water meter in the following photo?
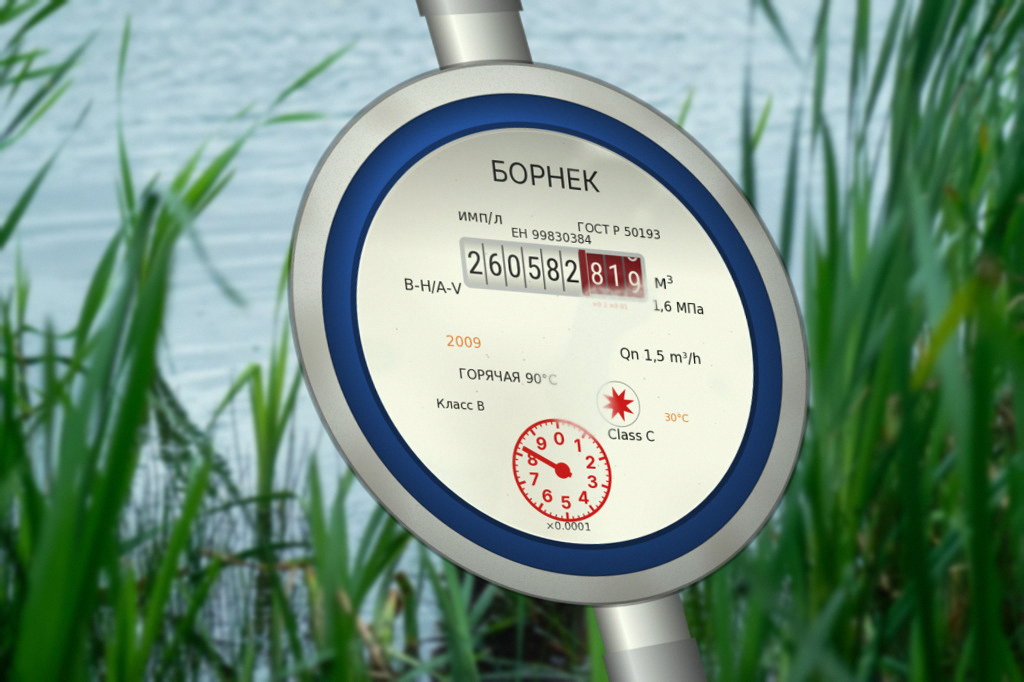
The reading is 260582.8188 m³
